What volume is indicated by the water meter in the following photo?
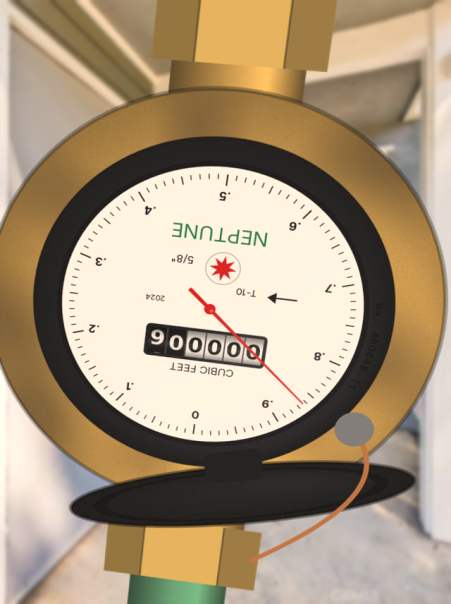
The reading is 5.86 ft³
